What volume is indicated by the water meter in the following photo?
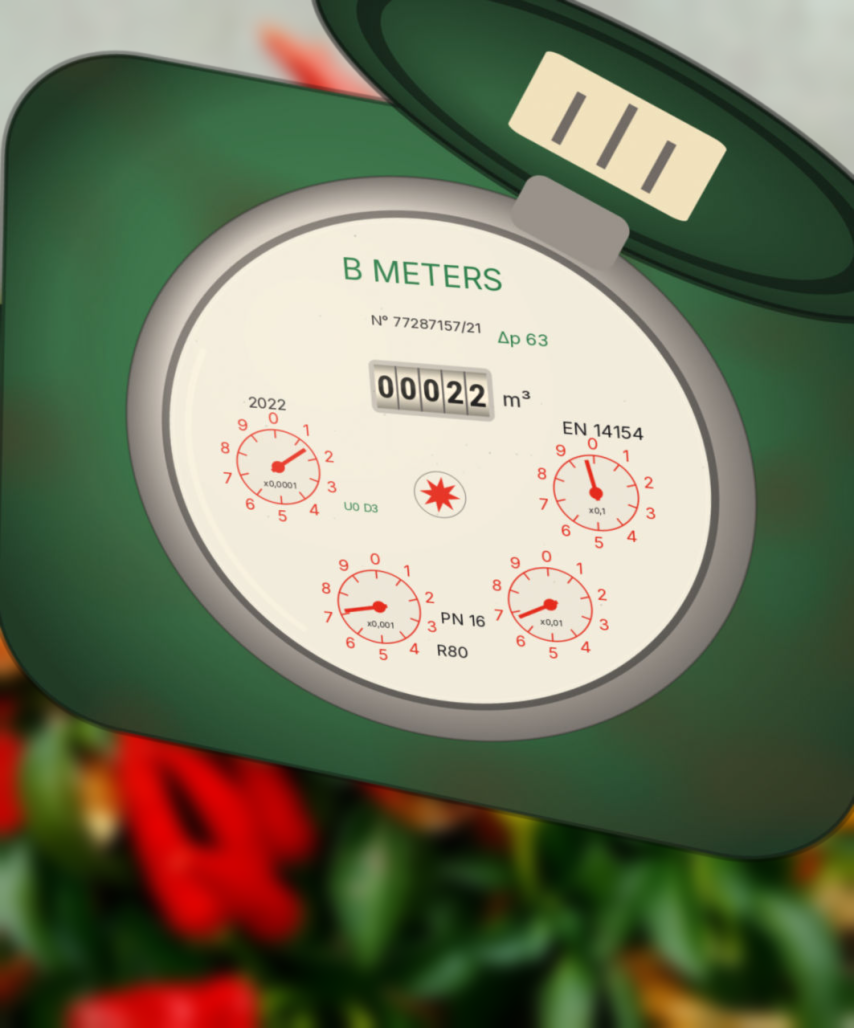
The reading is 21.9671 m³
